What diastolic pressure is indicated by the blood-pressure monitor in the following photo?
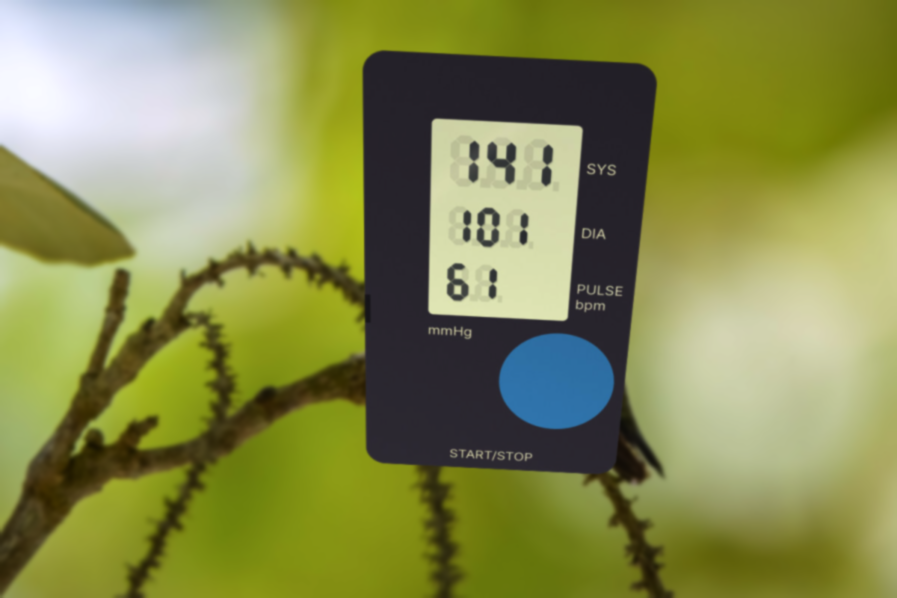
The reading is 101 mmHg
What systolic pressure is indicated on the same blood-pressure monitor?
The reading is 141 mmHg
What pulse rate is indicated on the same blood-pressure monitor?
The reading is 61 bpm
